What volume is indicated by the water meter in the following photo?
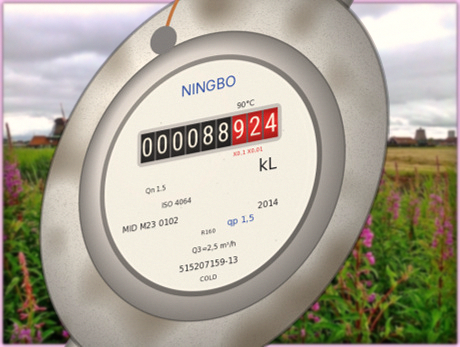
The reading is 88.924 kL
